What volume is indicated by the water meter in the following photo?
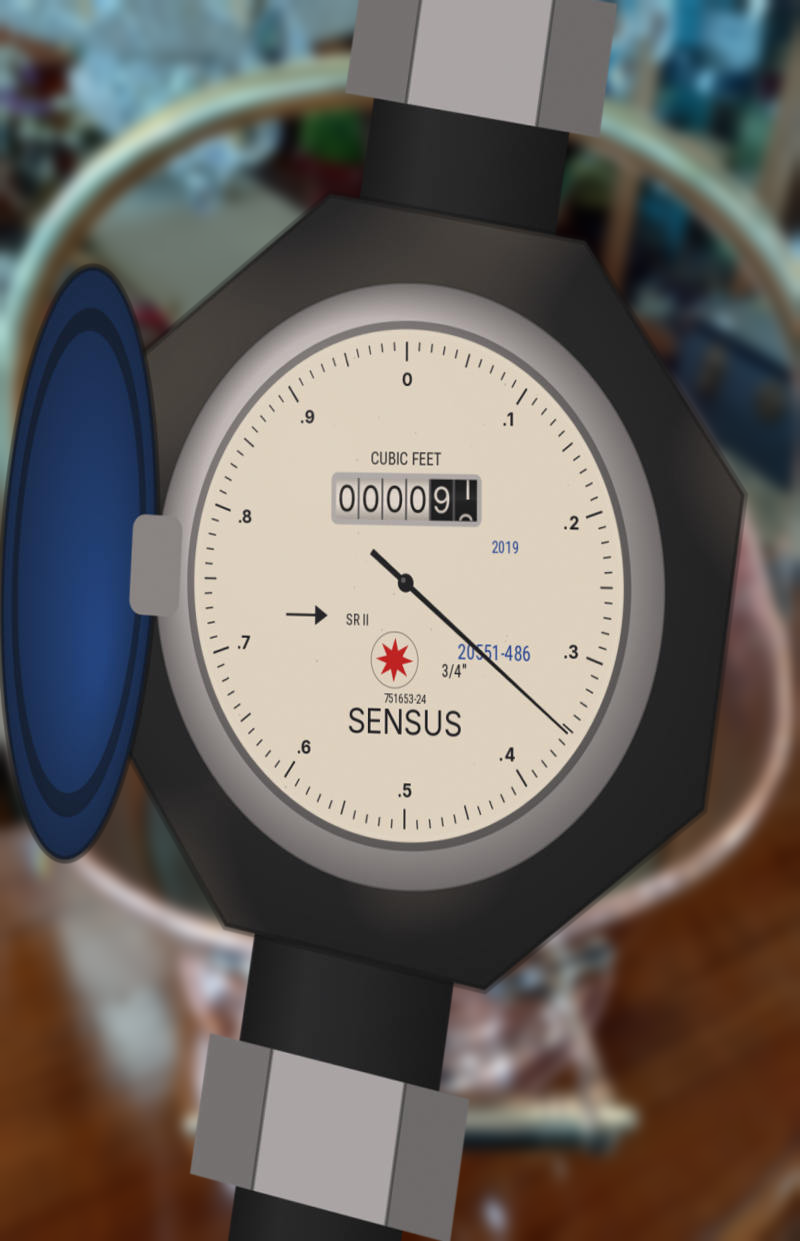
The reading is 91.35 ft³
